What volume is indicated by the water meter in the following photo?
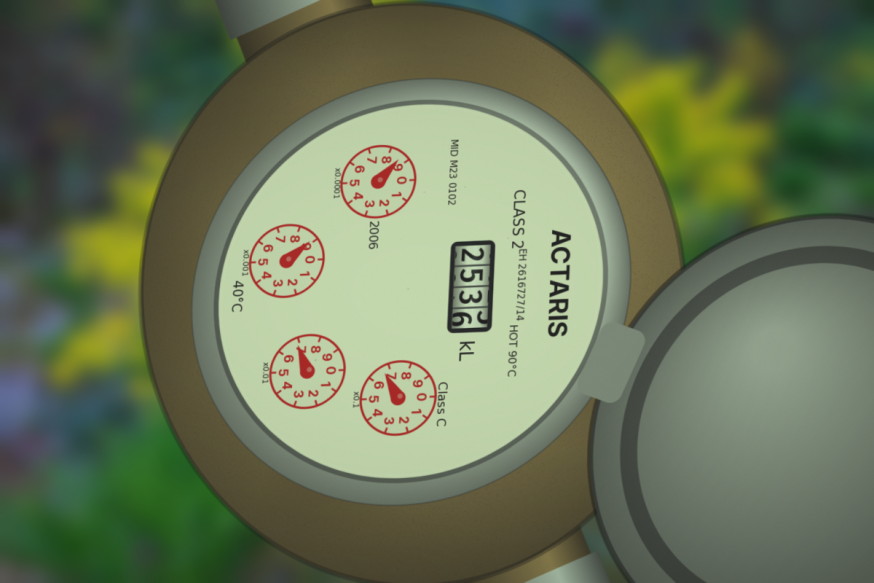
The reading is 2535.6688 kL
